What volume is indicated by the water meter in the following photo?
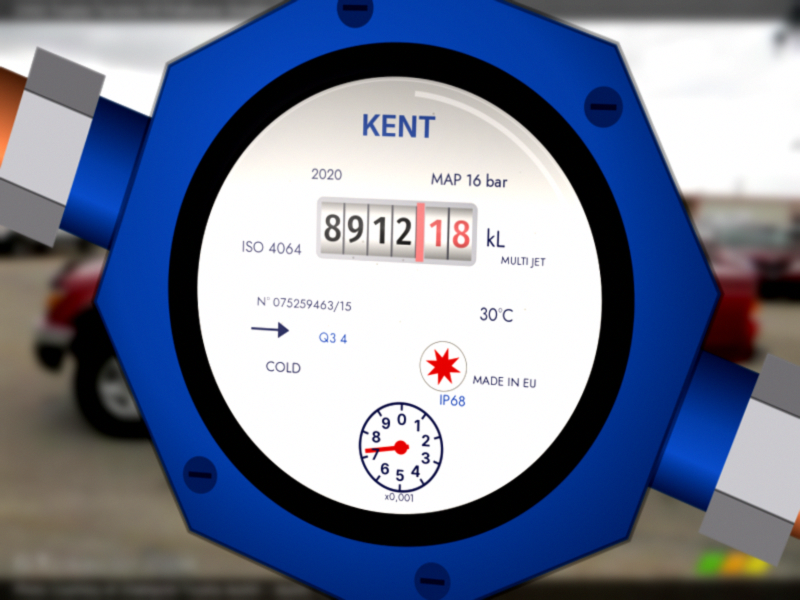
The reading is 8912.187 kL
